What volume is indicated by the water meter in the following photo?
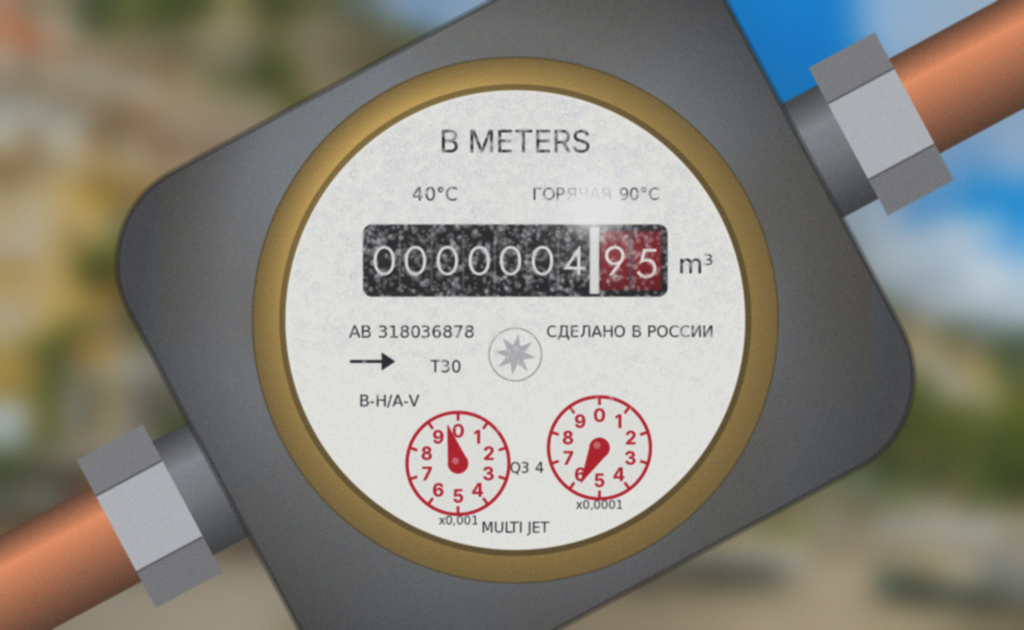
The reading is 4.9495 m³
